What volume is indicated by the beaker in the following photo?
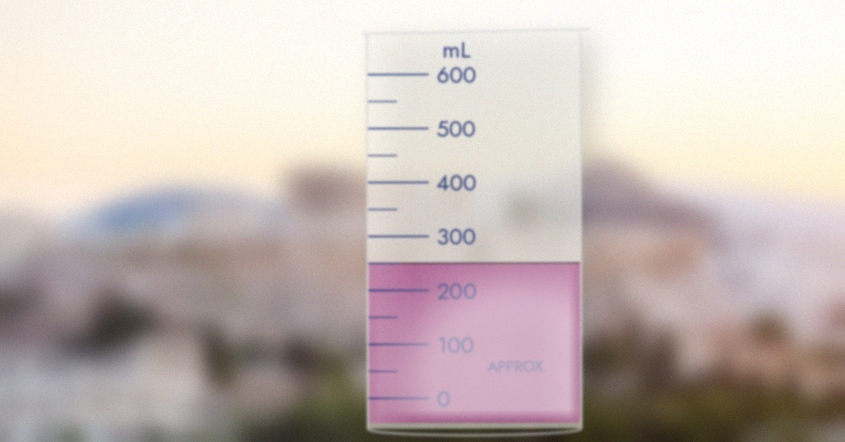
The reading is 250 mL
